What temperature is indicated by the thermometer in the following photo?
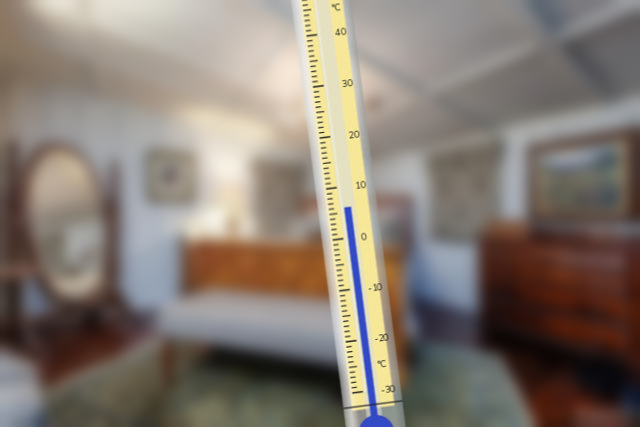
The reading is 6 °C
